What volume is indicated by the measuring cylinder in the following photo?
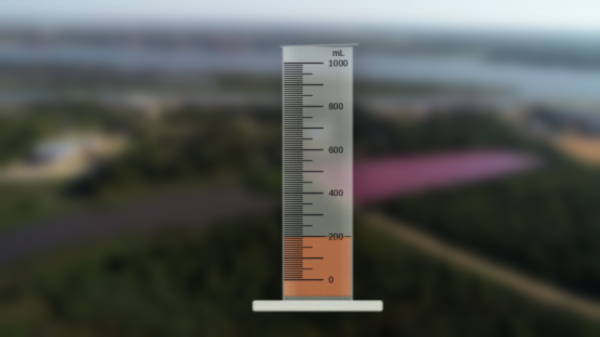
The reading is 200 mL
